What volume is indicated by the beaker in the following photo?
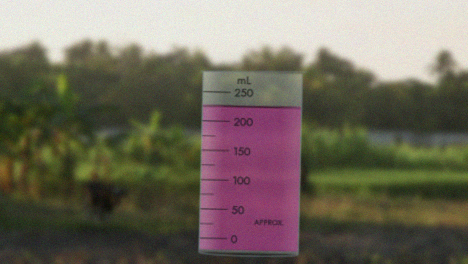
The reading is 225 mL
